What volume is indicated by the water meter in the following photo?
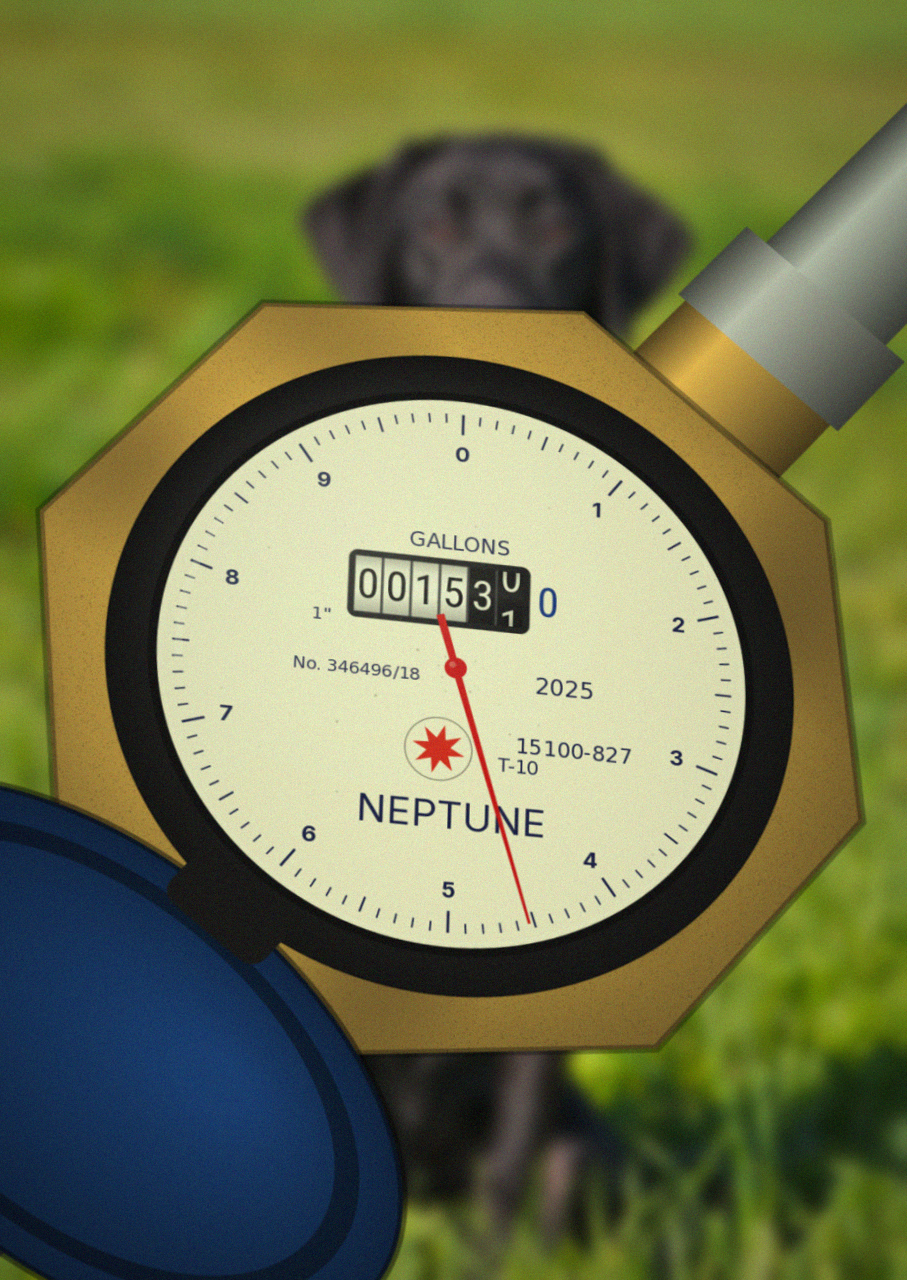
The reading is 15304.5 gal
